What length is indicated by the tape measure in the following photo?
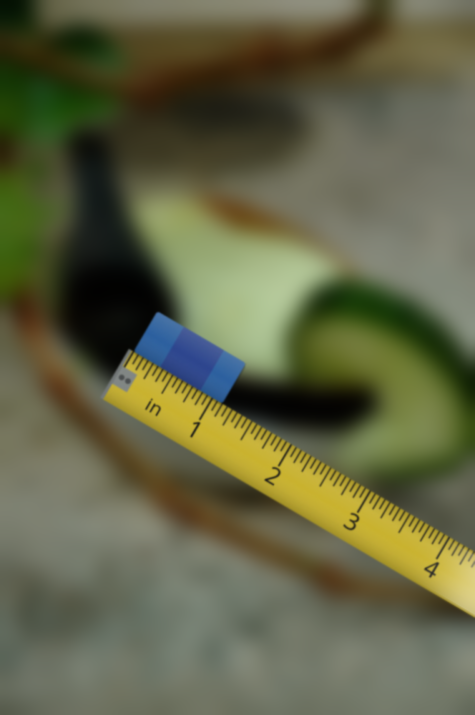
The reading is 1.125 in
